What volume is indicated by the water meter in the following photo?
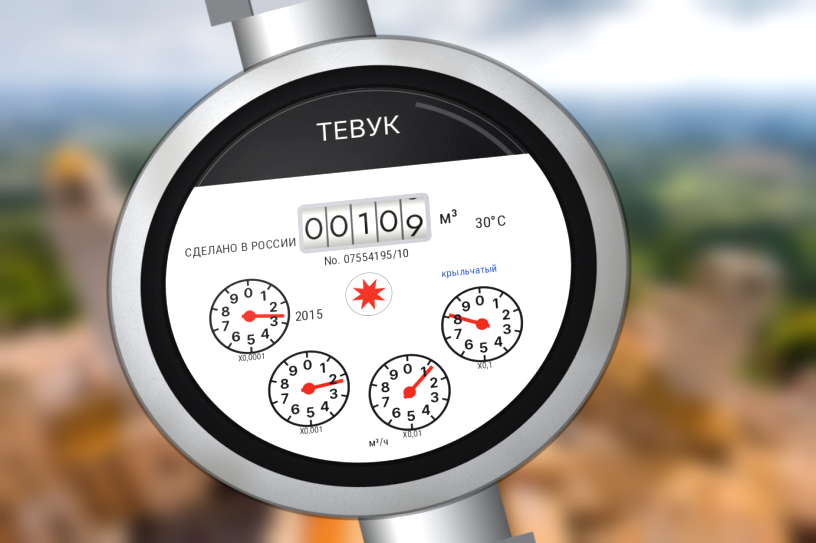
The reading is 108.8122 m³
